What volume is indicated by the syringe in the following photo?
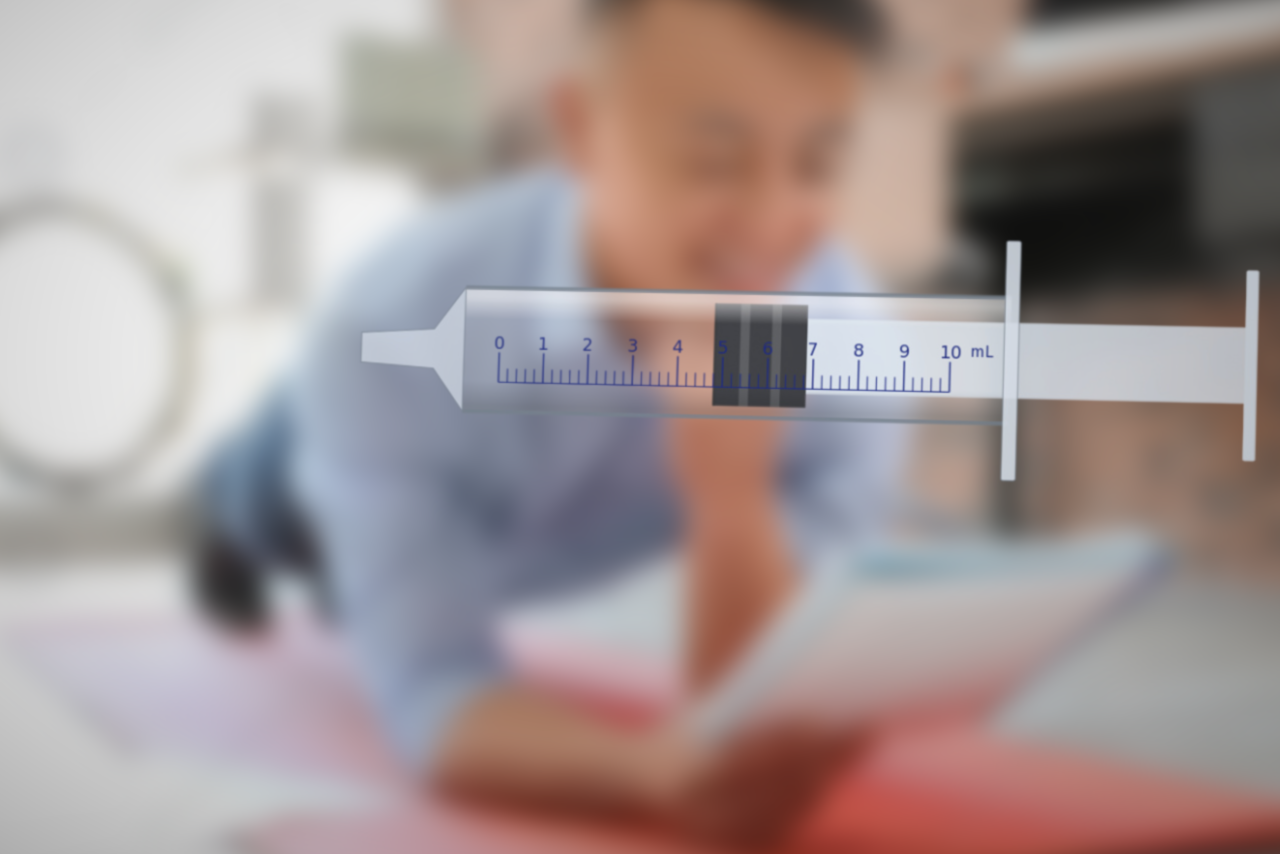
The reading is 4.8 mL
